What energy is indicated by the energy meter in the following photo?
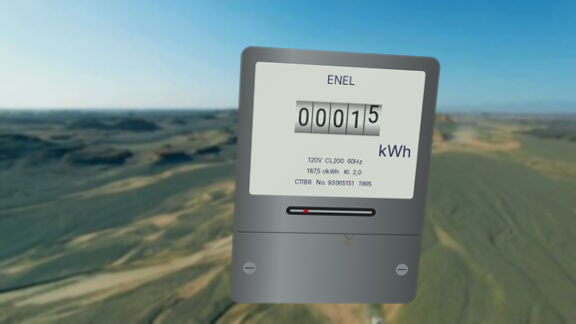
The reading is 15 kWh
